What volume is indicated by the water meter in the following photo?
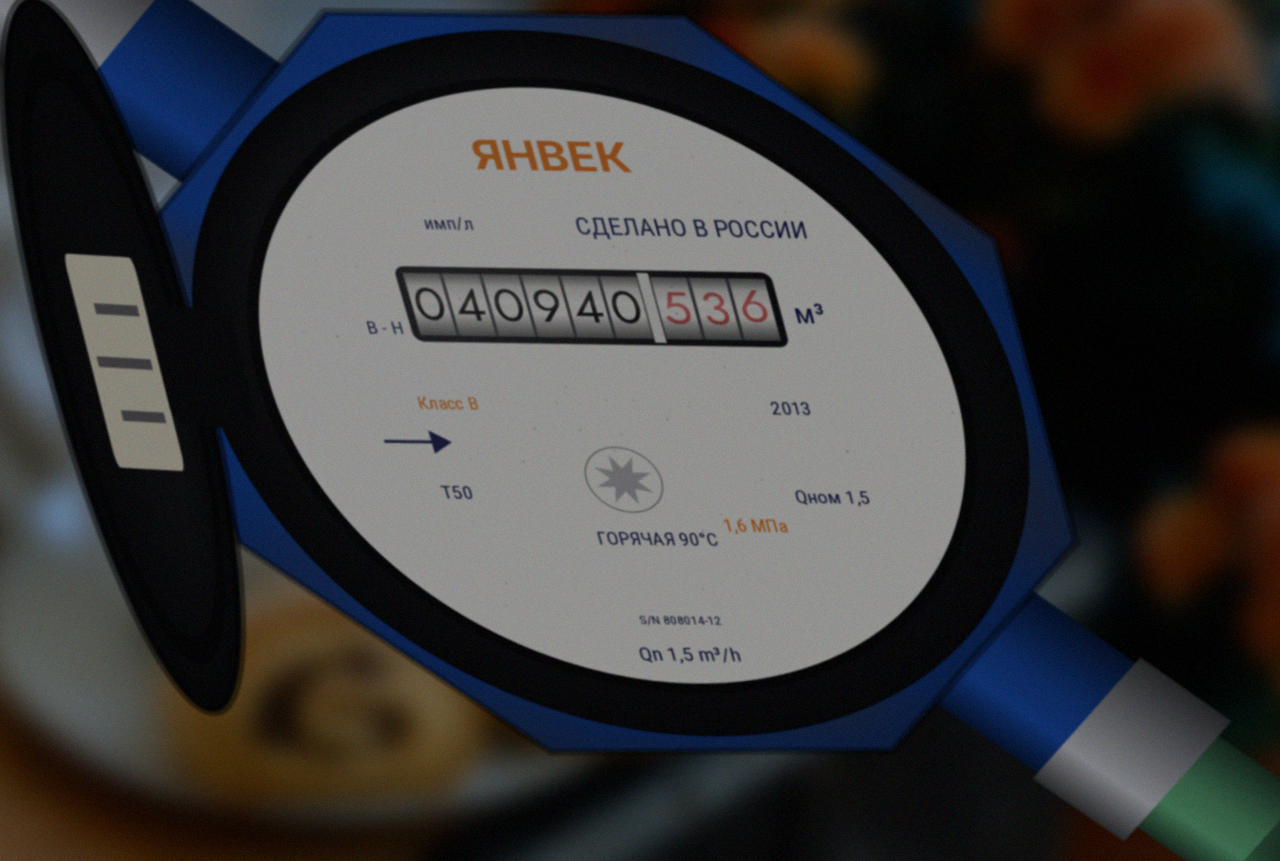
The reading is 40940.536 m³
